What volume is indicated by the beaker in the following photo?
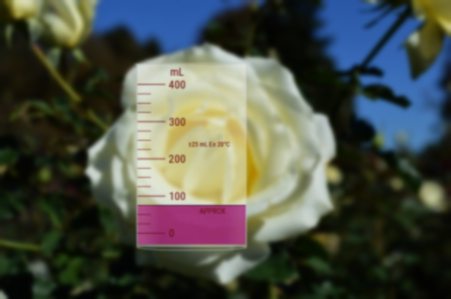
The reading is 75 mL
